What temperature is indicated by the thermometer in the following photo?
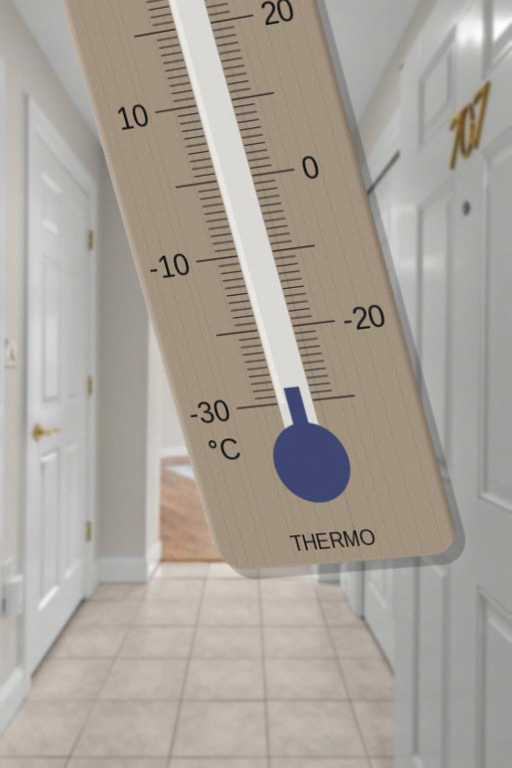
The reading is -28 °C
